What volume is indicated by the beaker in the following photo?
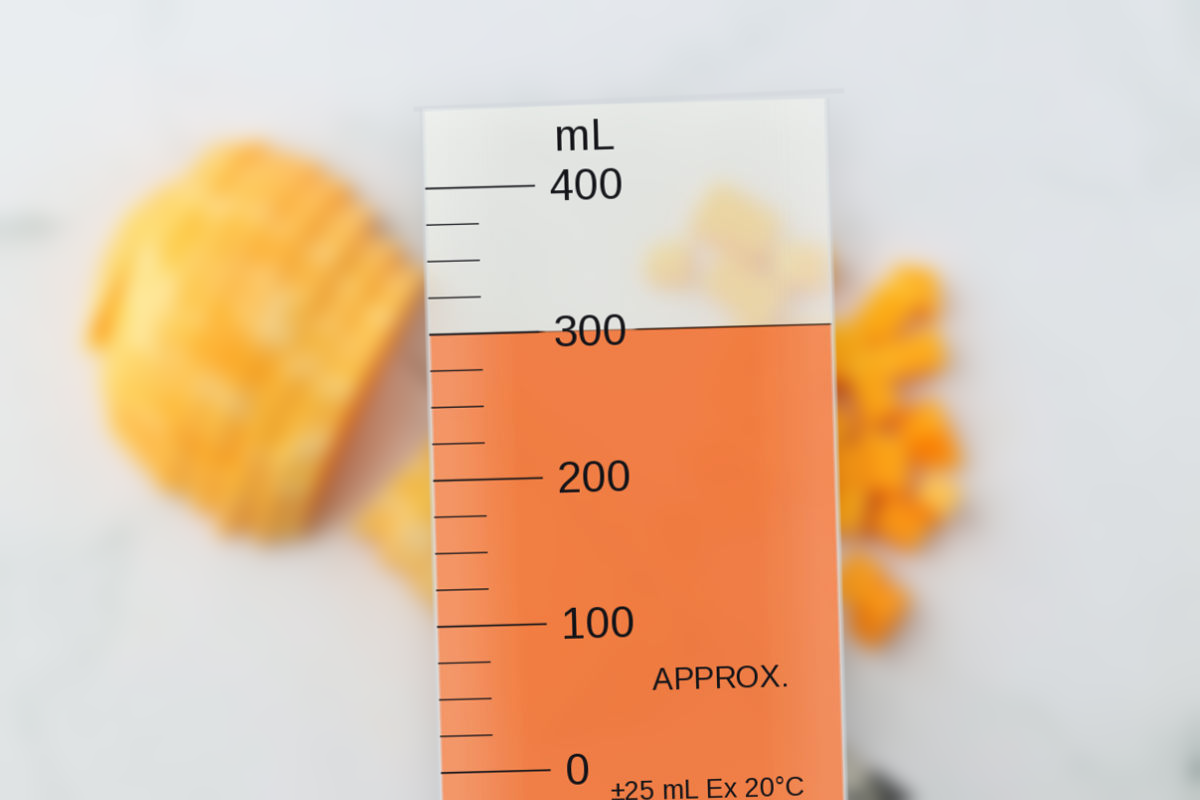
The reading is 300 mL
